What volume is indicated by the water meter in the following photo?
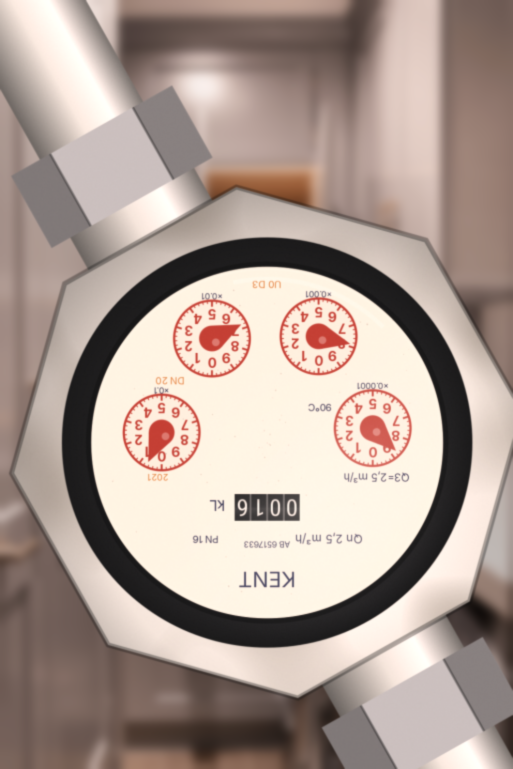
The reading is 16.0678 kL
